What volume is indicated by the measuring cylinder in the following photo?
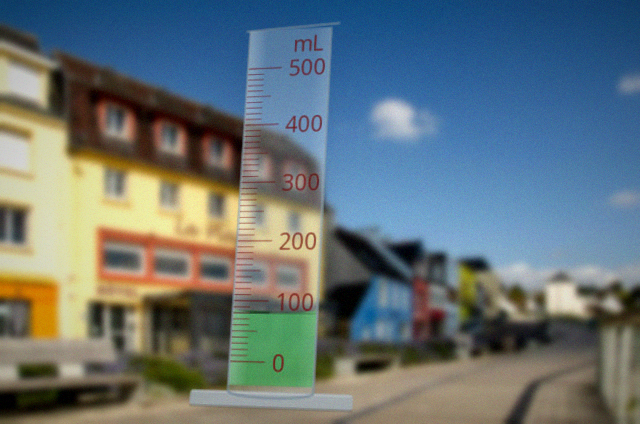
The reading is 80 mL
